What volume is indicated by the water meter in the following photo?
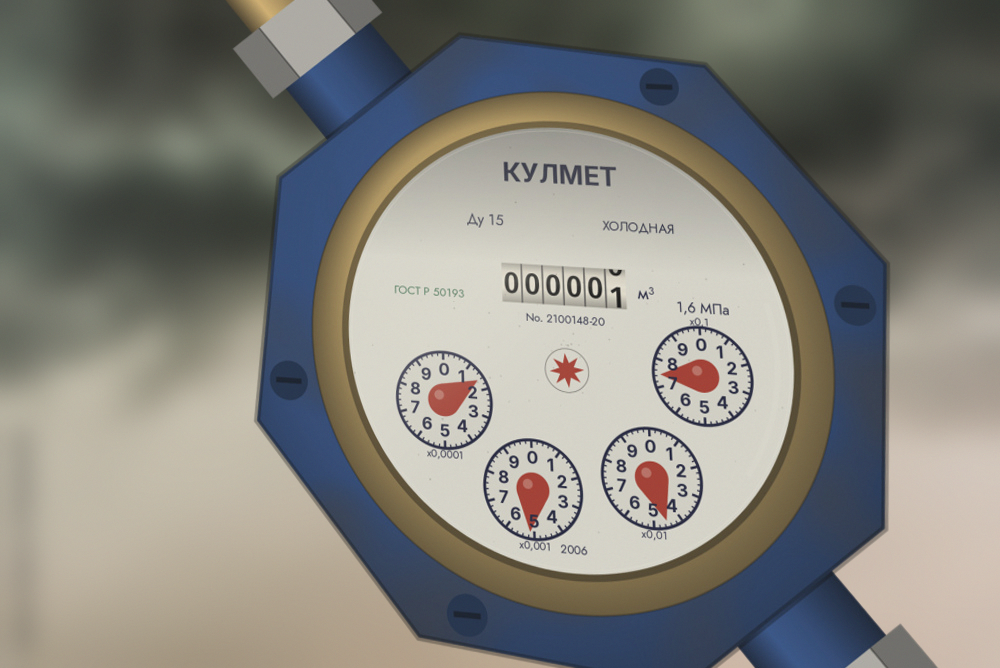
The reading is 0.7451 m³
